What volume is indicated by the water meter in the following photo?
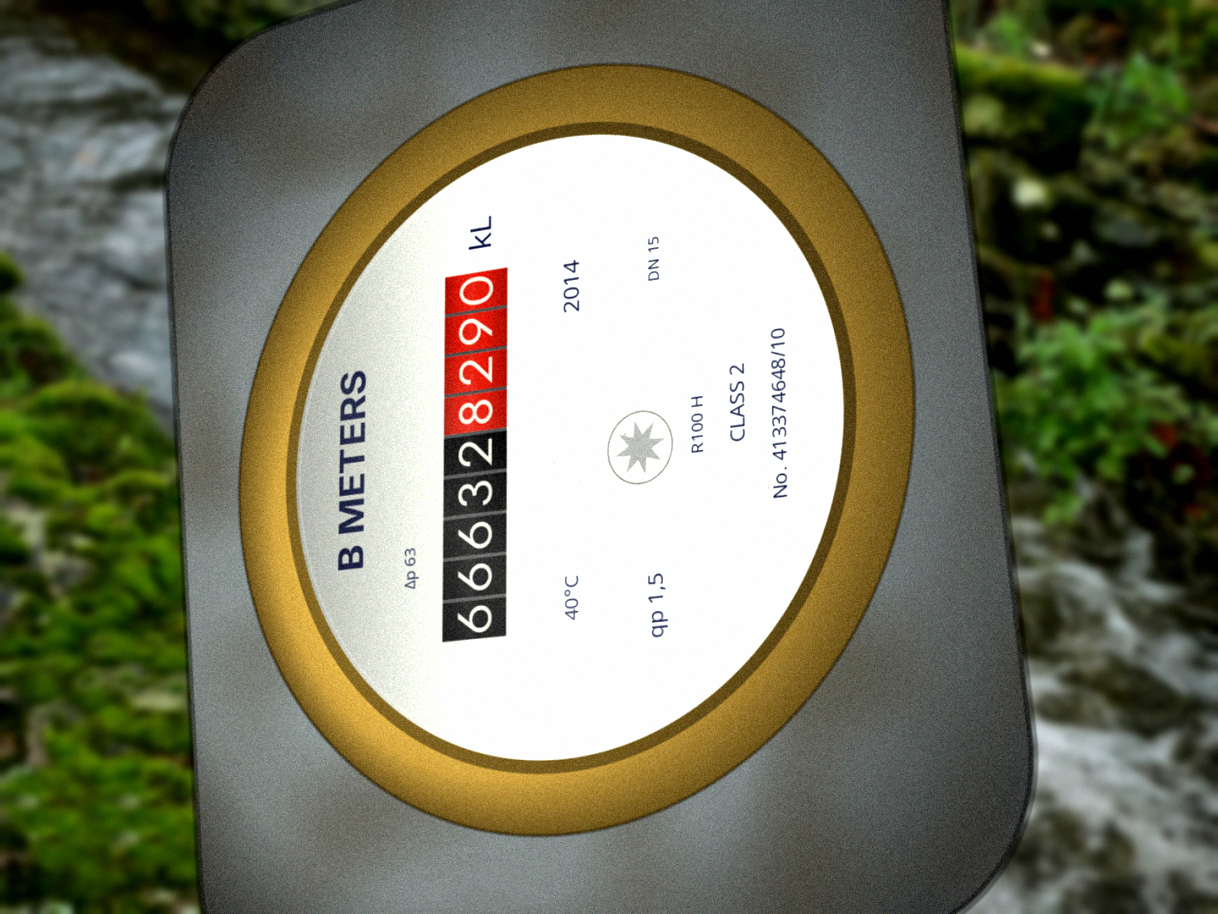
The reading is 66632.8290 kL
